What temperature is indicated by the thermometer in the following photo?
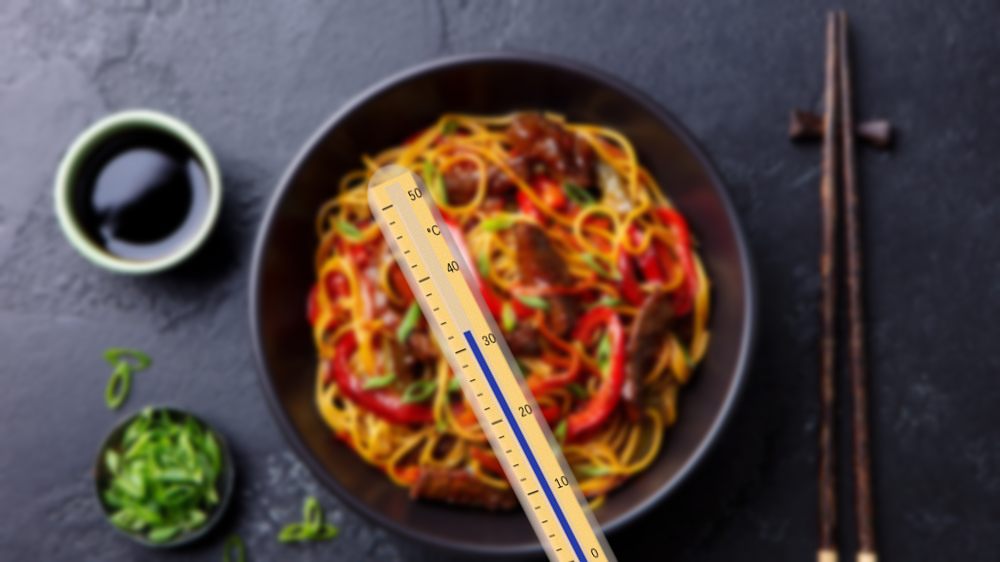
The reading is 32 °C
